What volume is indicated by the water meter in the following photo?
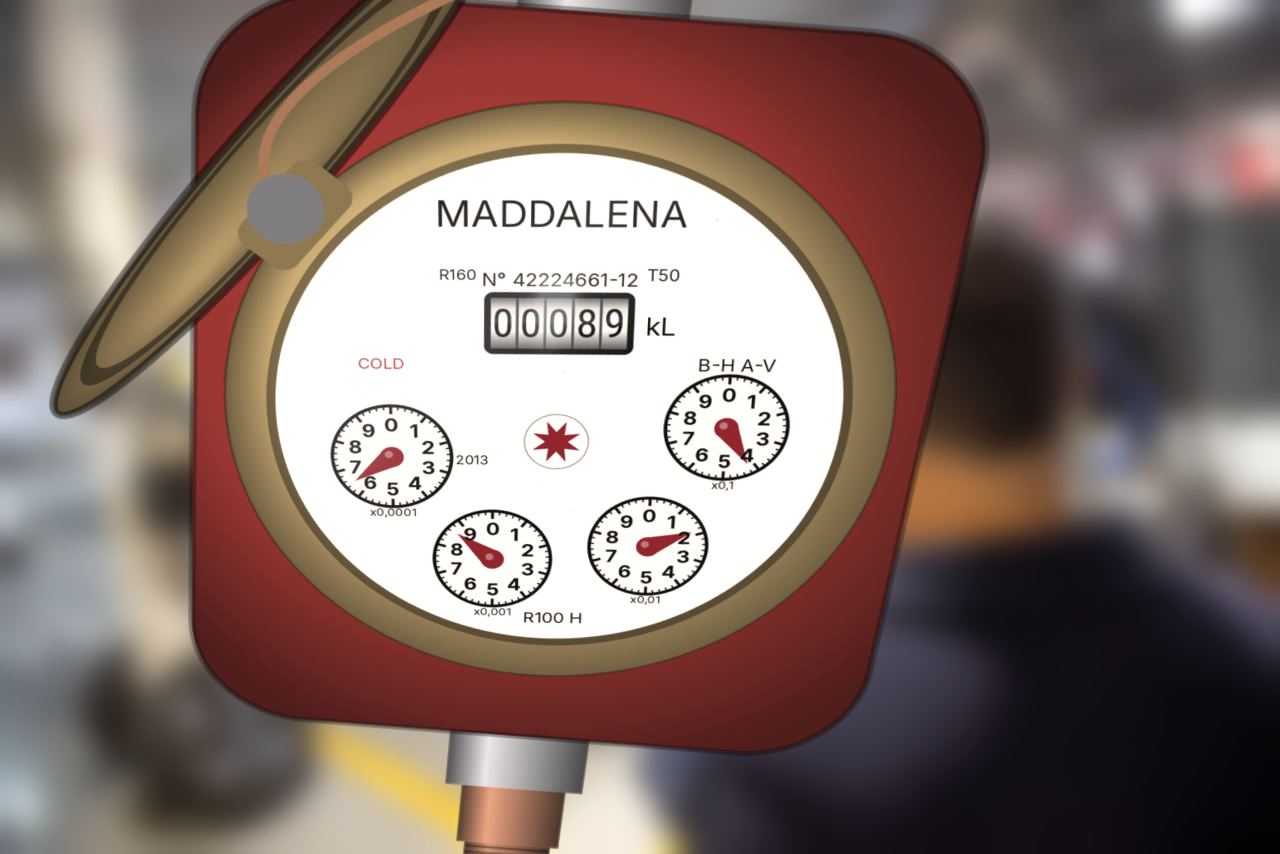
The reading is 89.4186 kL
